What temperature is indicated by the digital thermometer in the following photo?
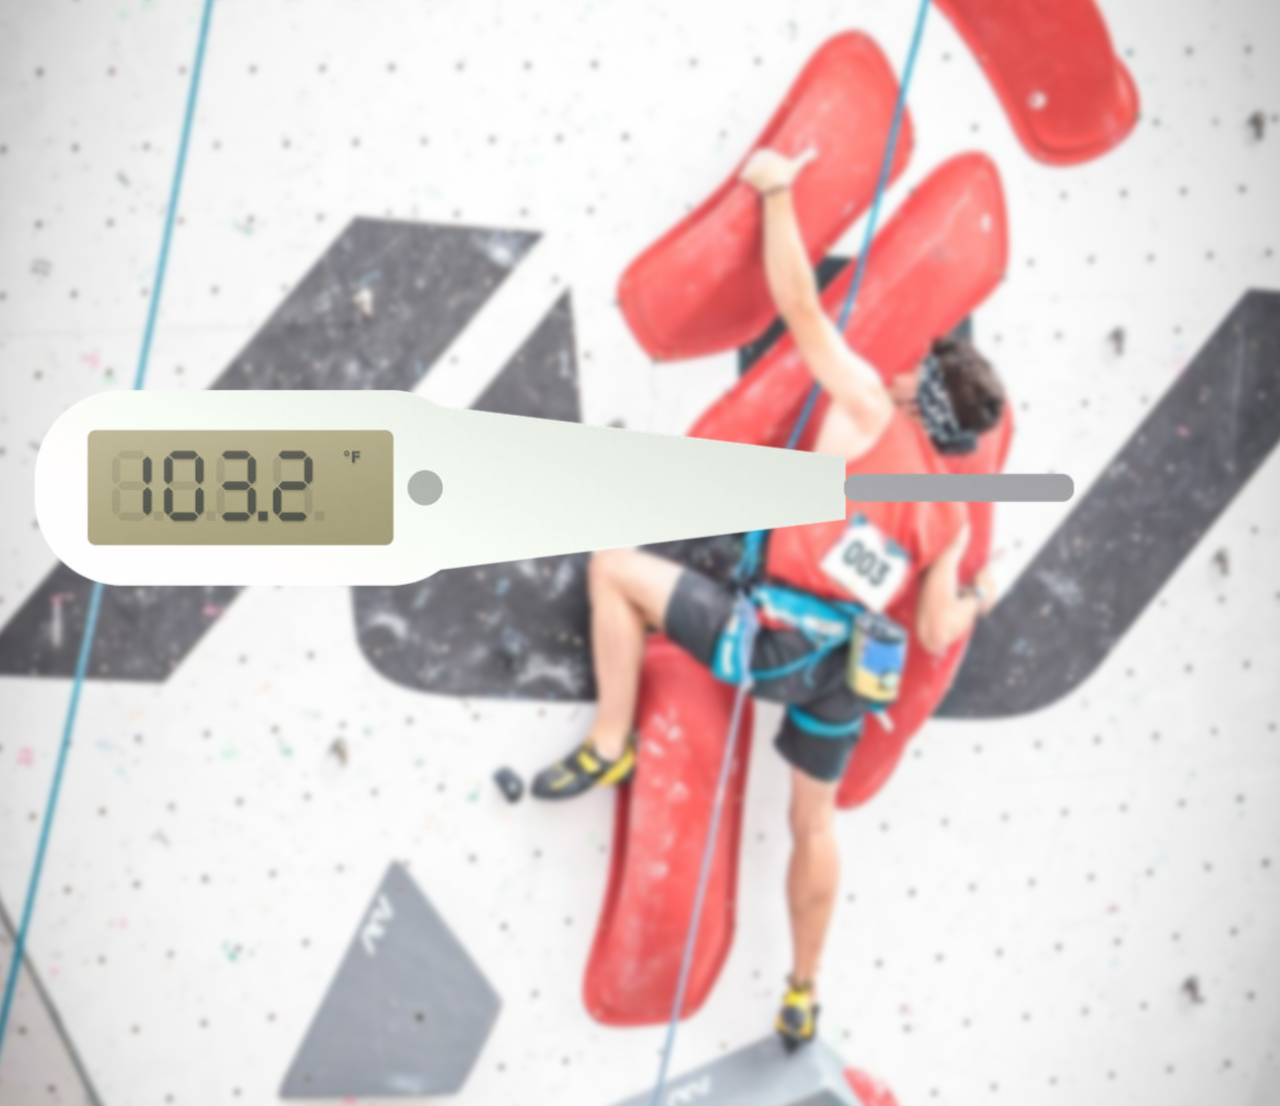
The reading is 103.2 °F
